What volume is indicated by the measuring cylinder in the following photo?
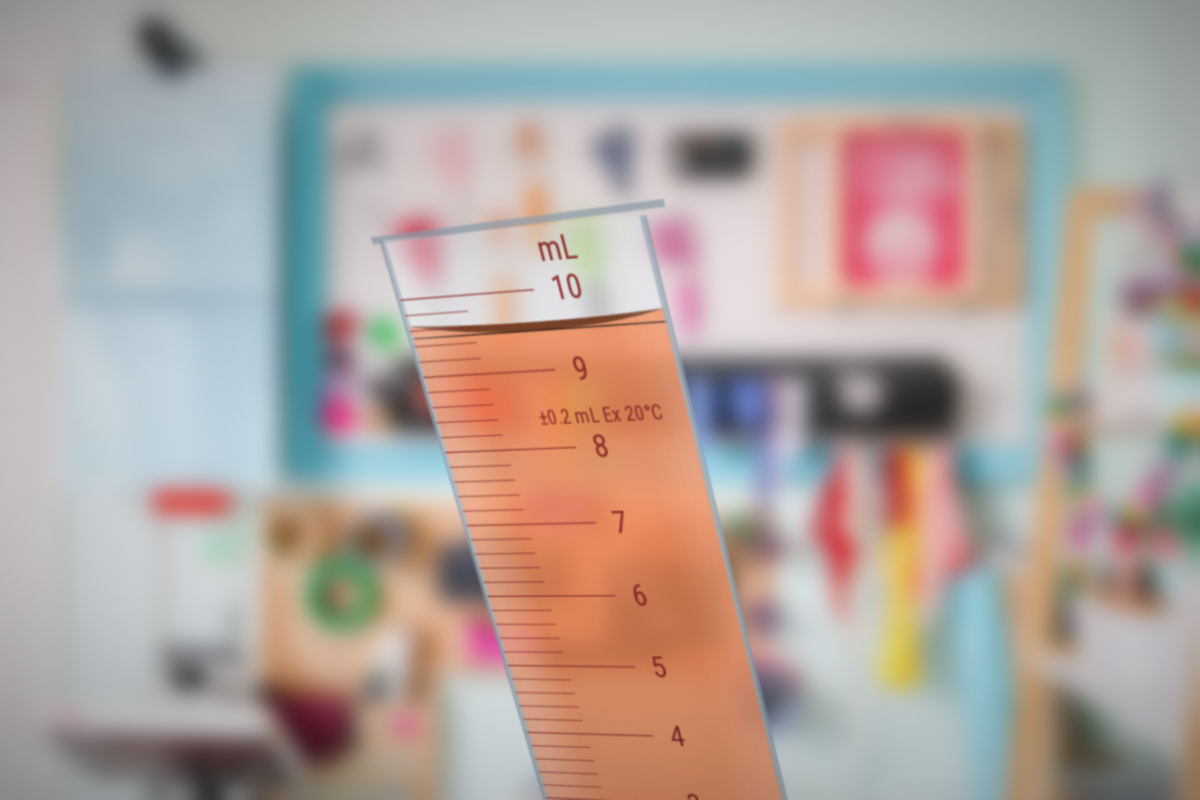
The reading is 9.5 mL
